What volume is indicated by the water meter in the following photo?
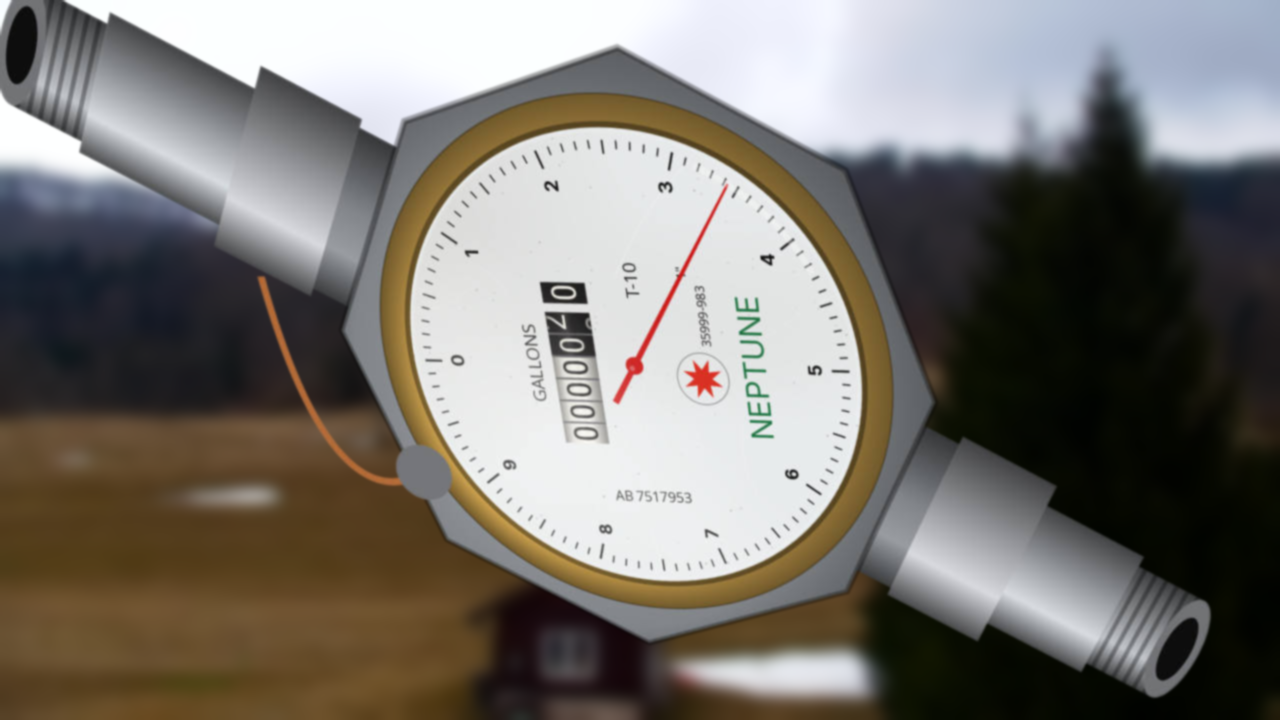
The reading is 23.4 gal
